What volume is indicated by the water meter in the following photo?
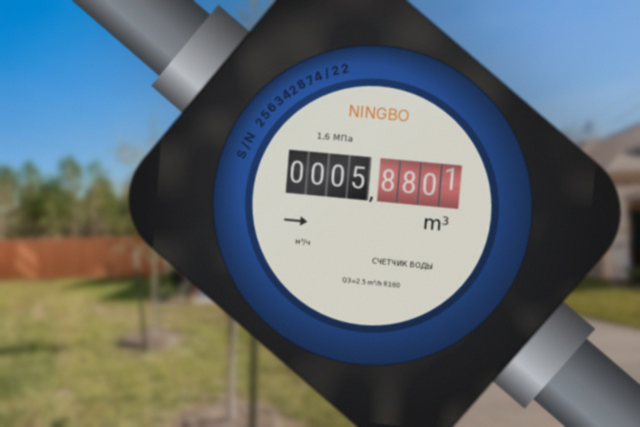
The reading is 5.8801 m³
